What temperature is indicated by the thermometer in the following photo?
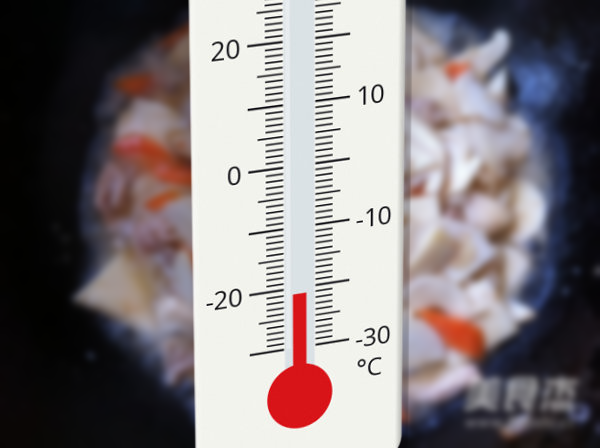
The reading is -21 °C
